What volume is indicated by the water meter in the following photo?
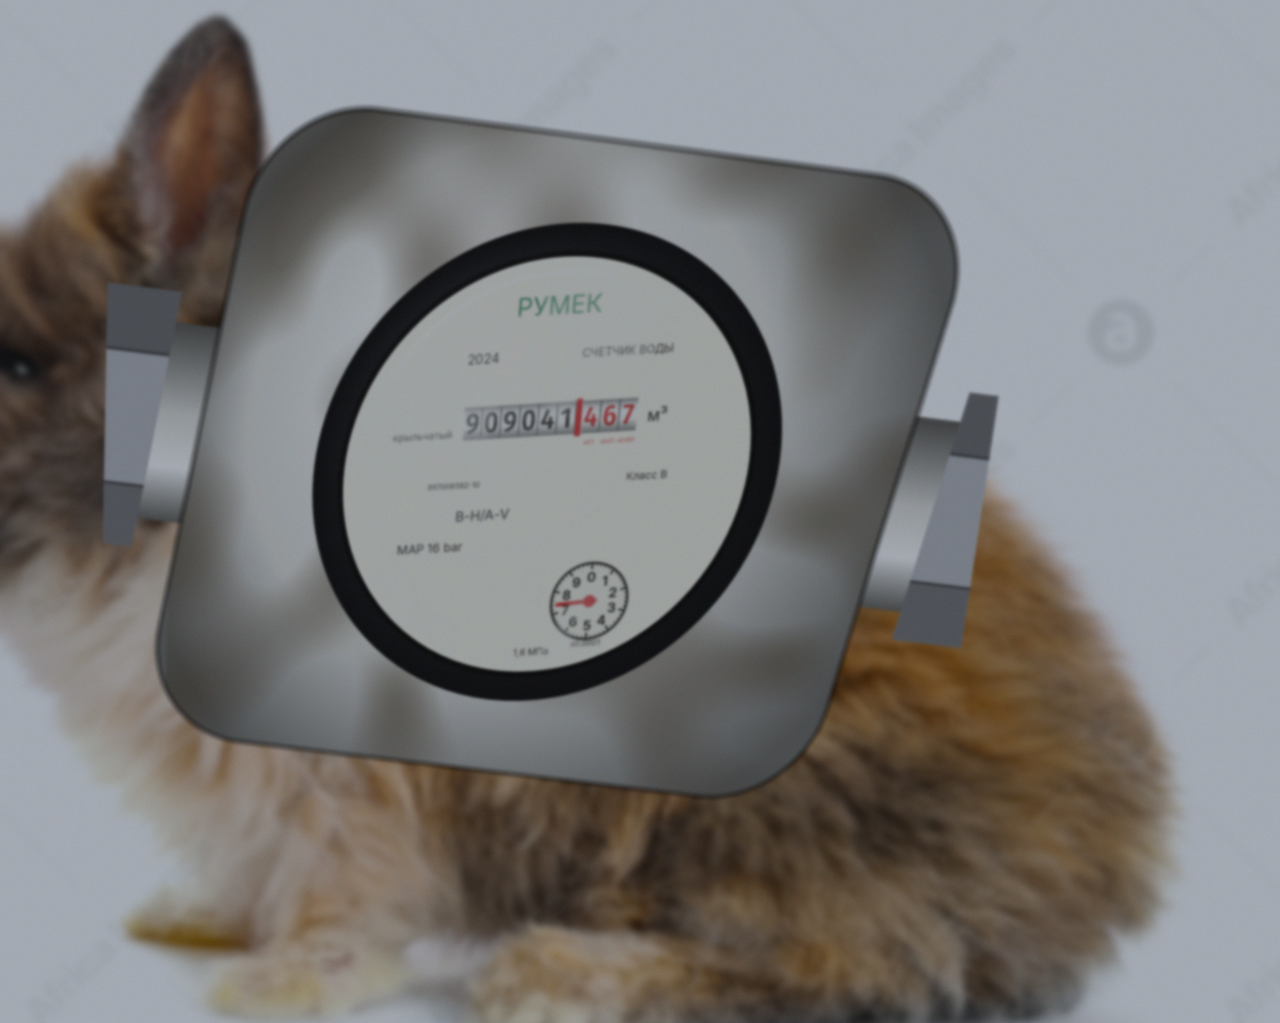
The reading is 909041.4677 m³
